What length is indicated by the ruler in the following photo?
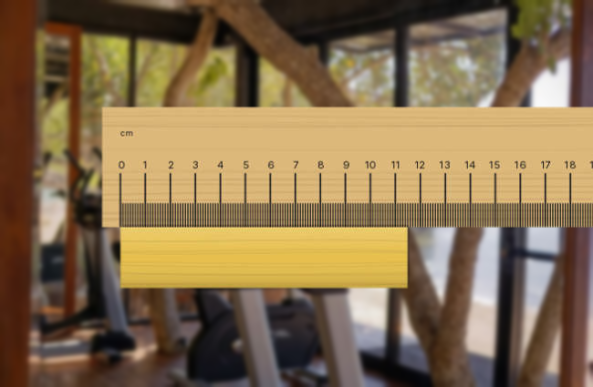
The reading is 11.5 cm
